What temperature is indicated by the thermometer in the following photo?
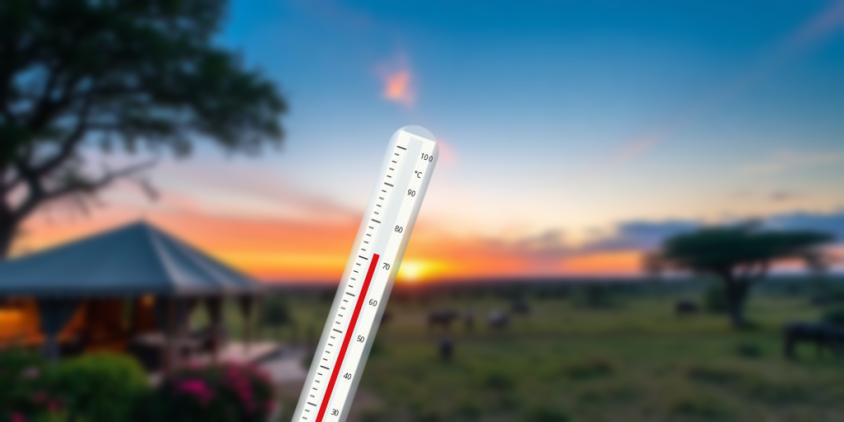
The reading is 72 °C
